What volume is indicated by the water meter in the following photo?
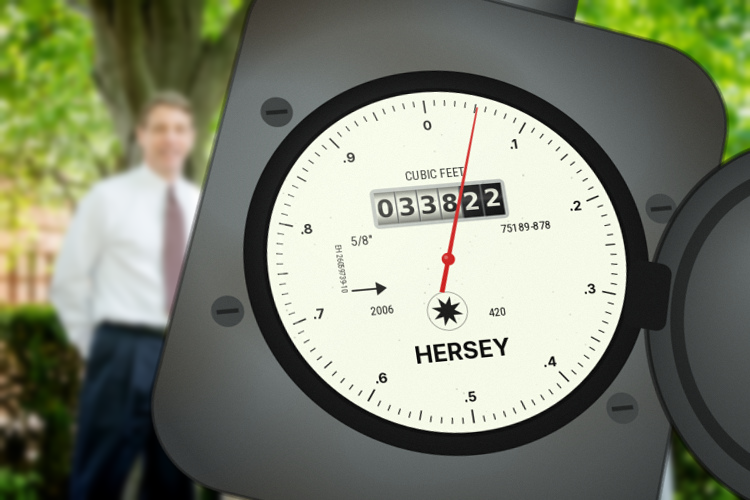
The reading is 33822.05 ft³
